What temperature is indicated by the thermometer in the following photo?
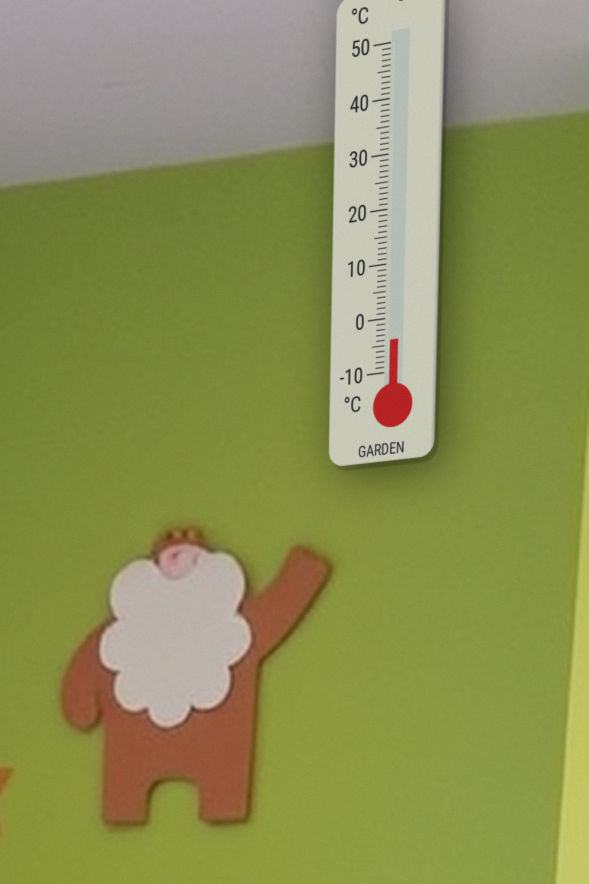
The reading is -4 °C
